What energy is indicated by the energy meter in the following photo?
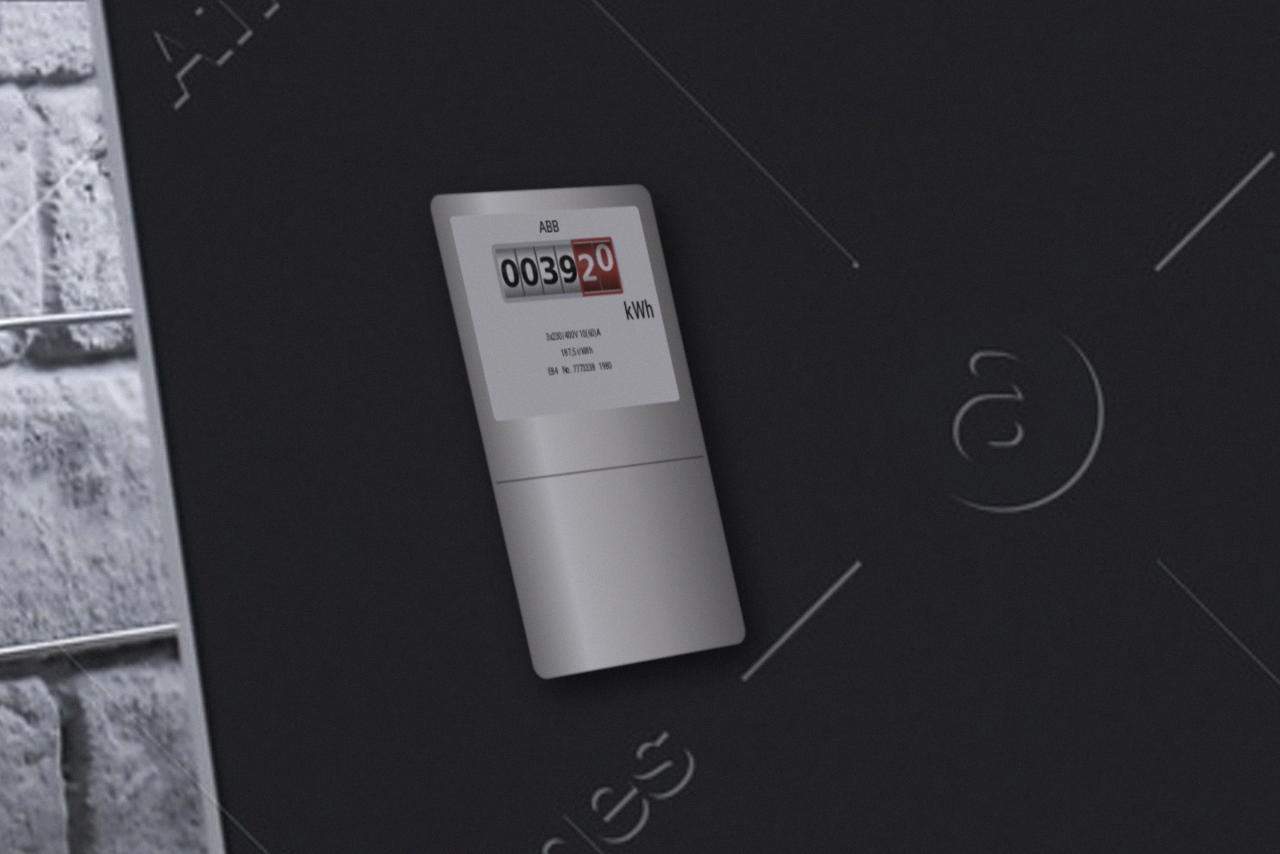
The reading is 39.20 kWh
